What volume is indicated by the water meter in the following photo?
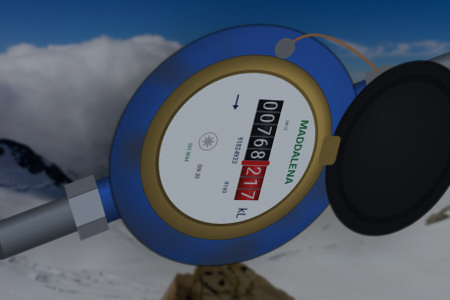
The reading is 768.217 kL
